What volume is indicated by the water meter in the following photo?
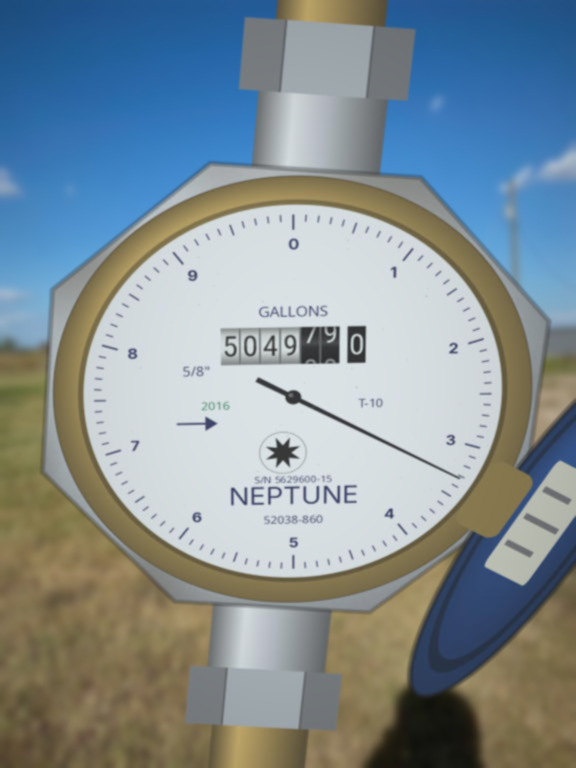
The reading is 5049793.3 gal
